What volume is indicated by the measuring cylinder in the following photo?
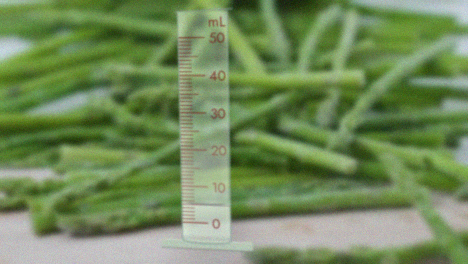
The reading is 5 mL
